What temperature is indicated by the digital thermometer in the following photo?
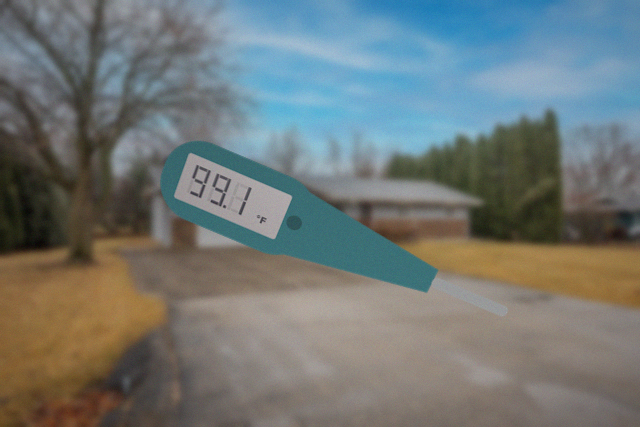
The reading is 99.1 °F
